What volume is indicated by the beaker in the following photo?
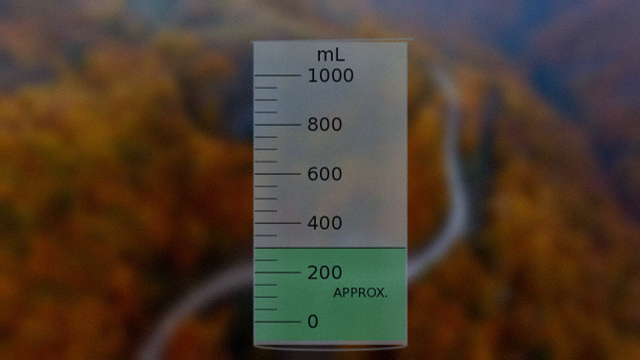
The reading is 300 mL
